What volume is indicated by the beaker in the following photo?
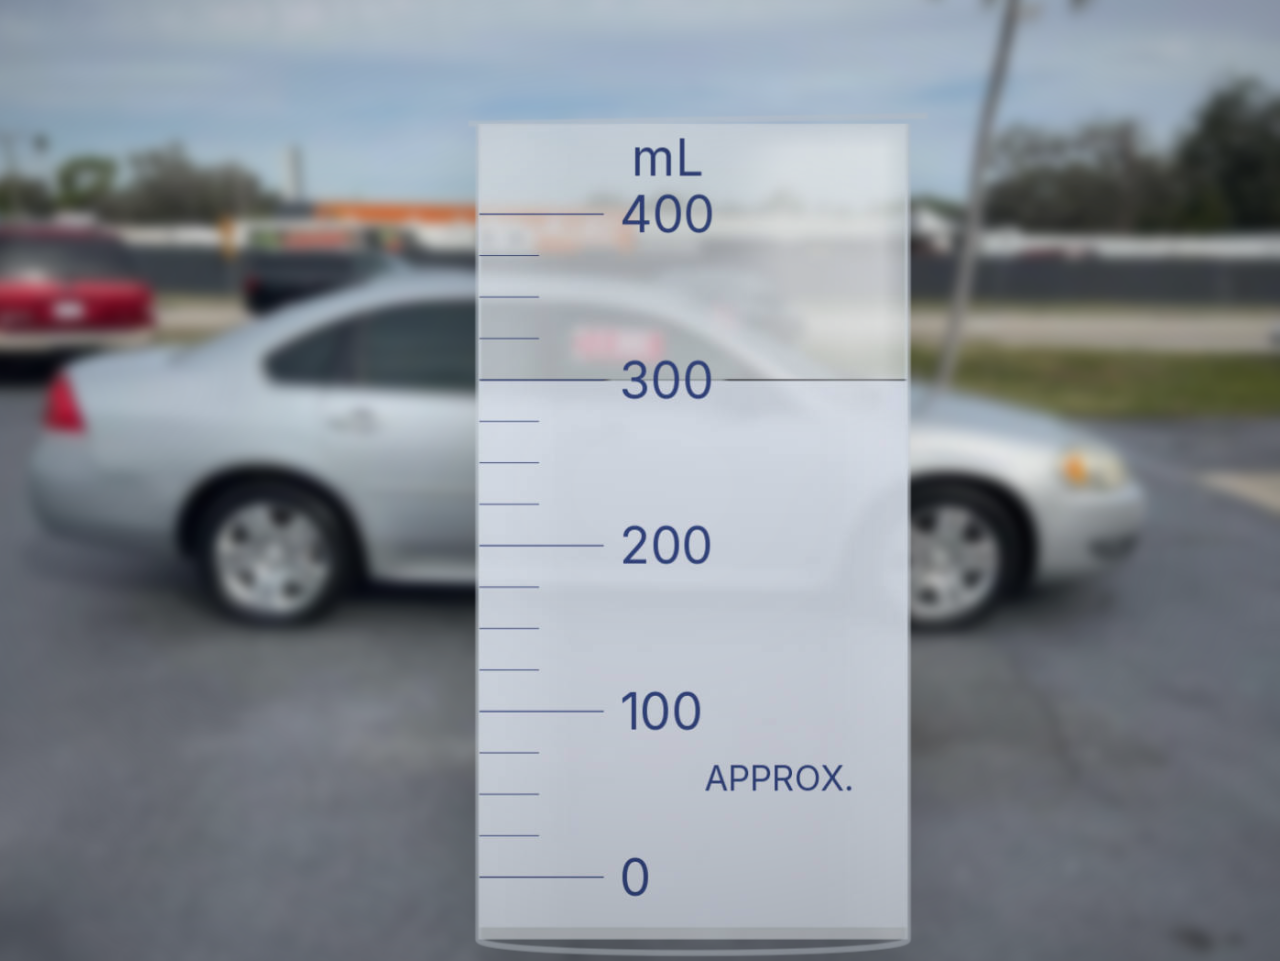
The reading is 300 mL
